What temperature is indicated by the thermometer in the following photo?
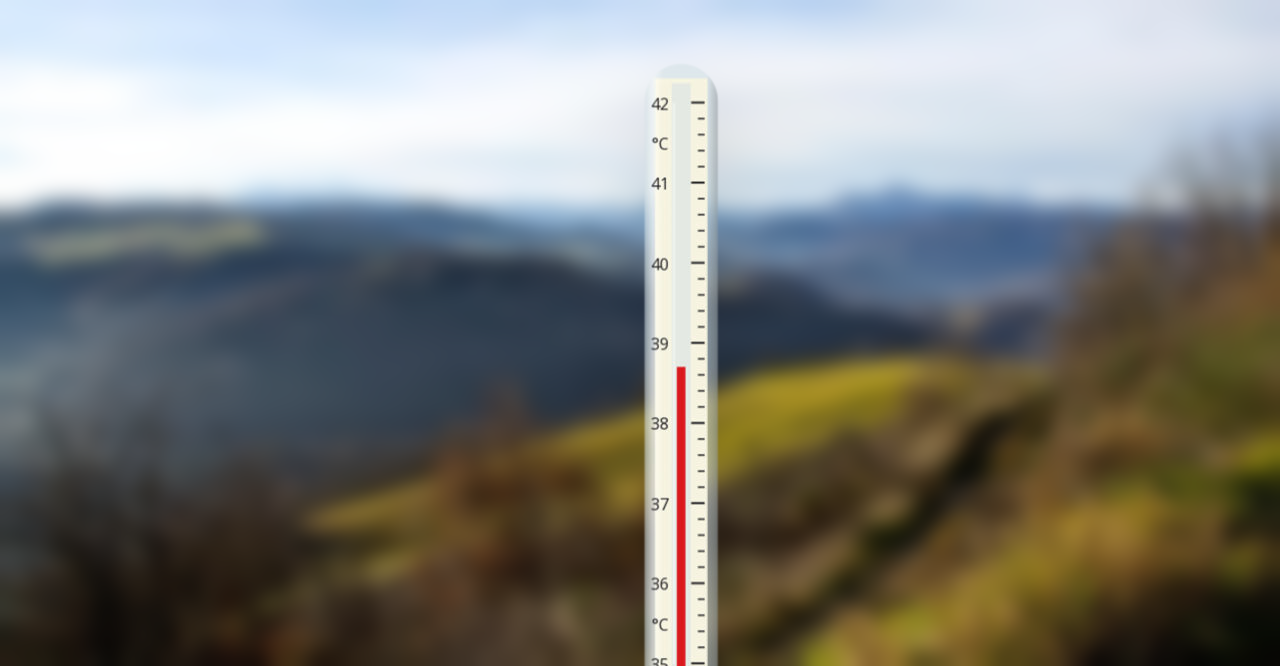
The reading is 38.7 °C
